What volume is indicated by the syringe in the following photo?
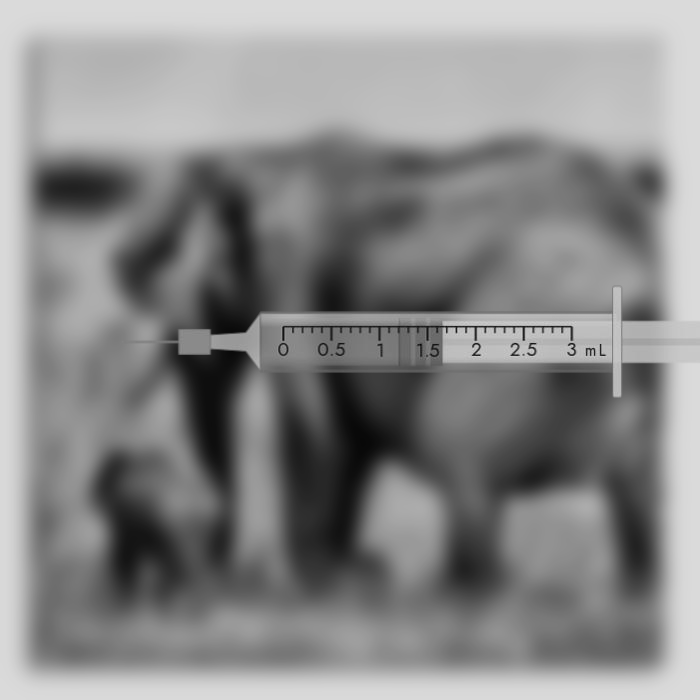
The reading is 1.2 mL
